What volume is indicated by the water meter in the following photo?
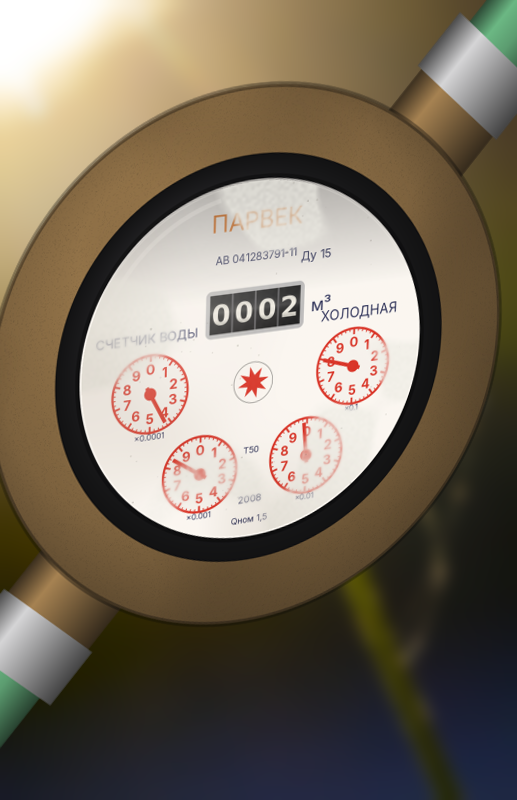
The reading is 2.7984 m³
